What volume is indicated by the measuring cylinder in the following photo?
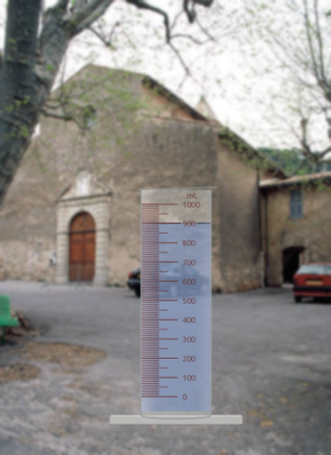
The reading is 900 mL
